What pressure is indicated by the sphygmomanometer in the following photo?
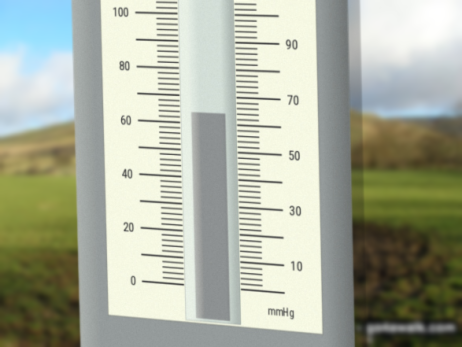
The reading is 64 mmHg
